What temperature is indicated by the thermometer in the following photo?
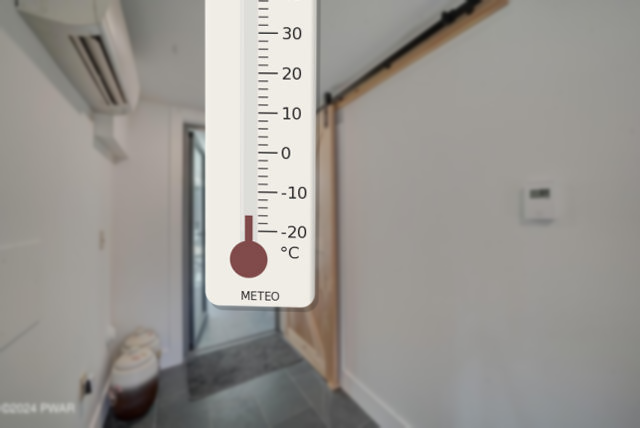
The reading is -16 °C
